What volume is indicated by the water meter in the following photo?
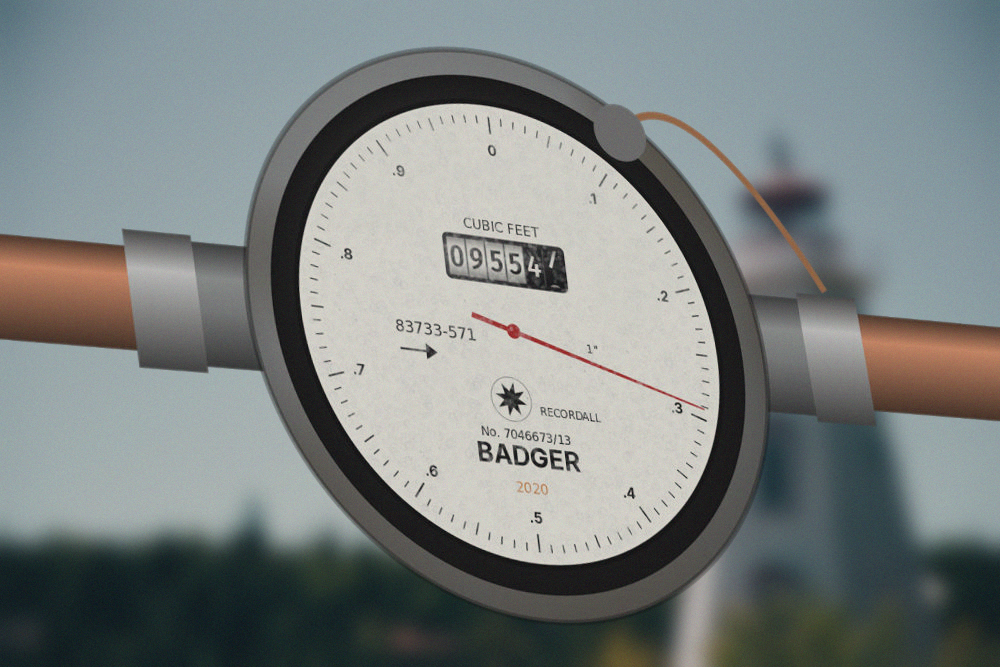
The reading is 95547.29 ft³
